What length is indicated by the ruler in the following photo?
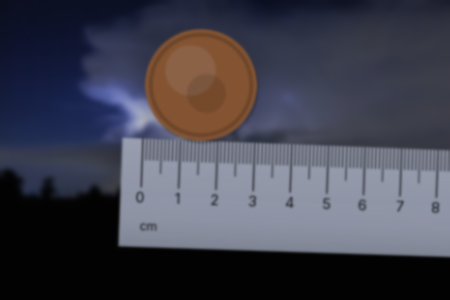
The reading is 3 cm
